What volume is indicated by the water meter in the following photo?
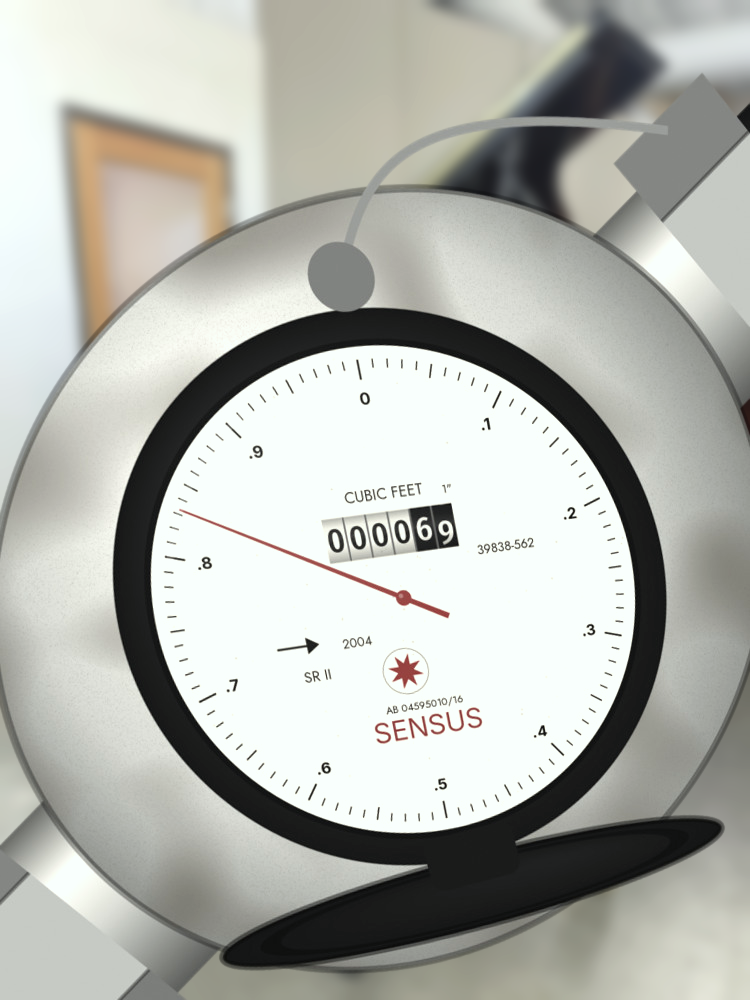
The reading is 68.83 ft³
